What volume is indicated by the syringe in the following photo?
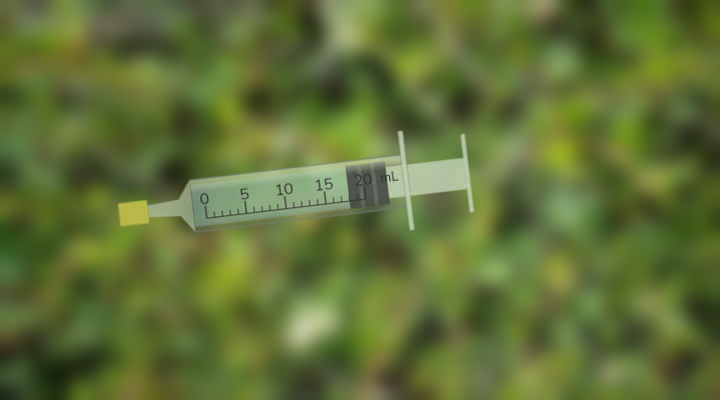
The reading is 18 mL
